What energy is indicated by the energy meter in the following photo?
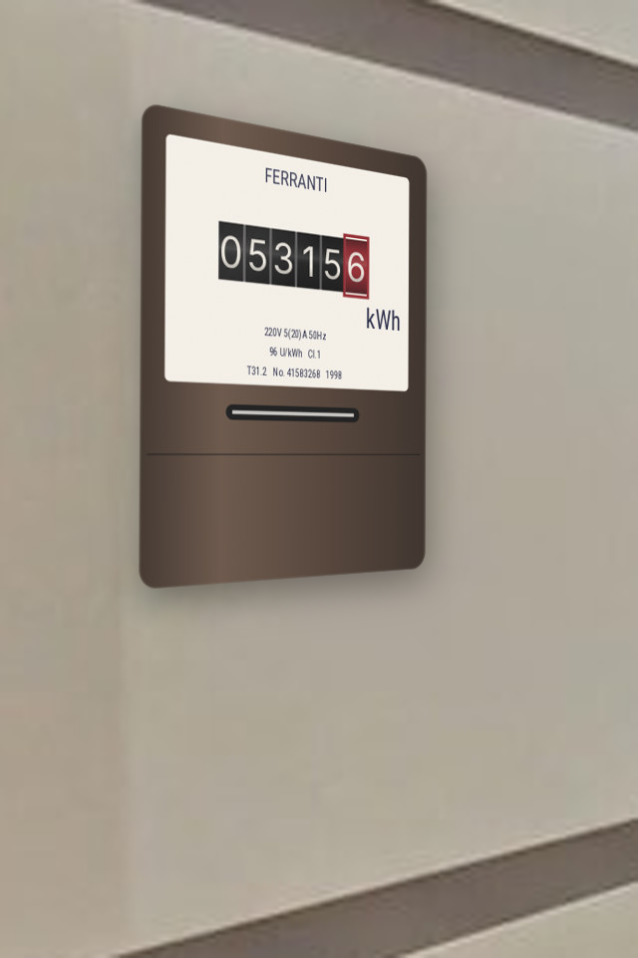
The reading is 5315.6 kWh
